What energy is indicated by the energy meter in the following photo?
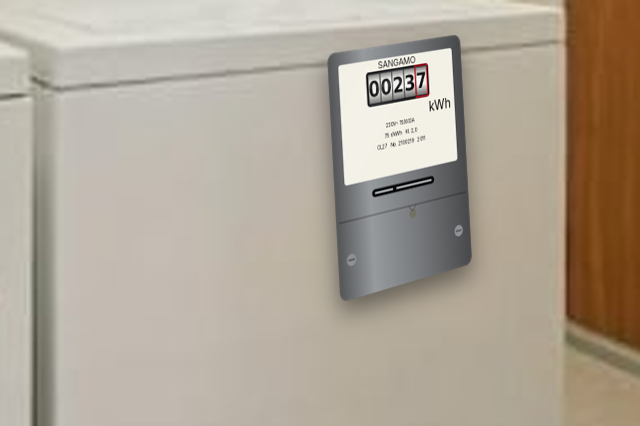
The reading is 23.7 kWh
